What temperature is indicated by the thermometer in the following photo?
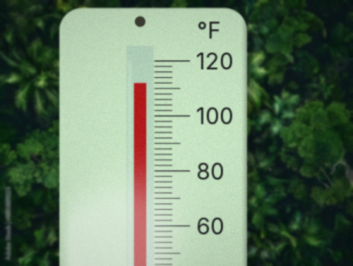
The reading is 112 °F
